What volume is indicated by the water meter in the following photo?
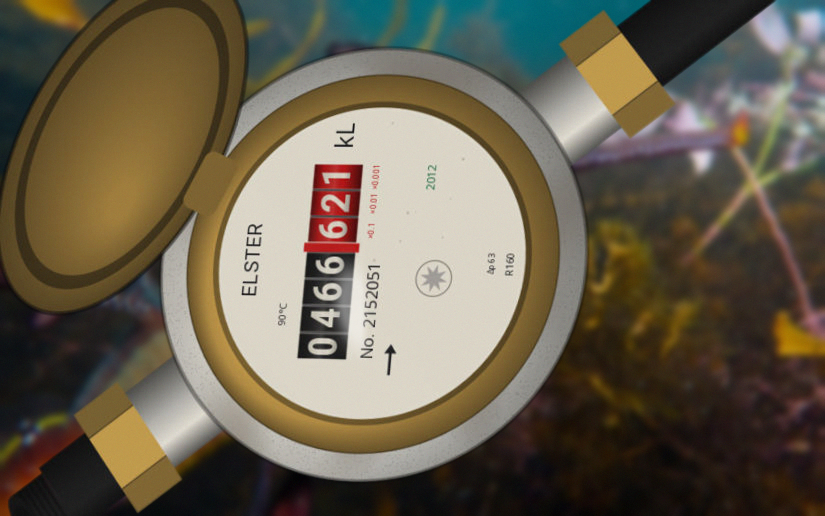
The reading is 466.621 kL
